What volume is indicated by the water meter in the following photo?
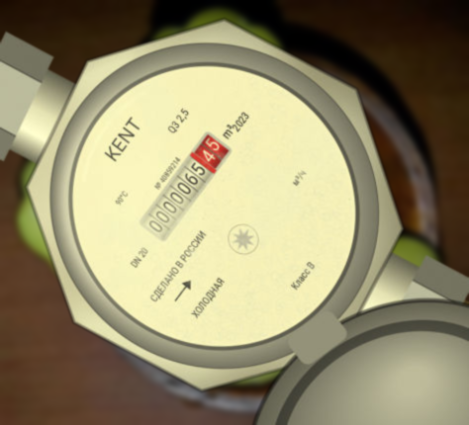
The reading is 65.45 m³
